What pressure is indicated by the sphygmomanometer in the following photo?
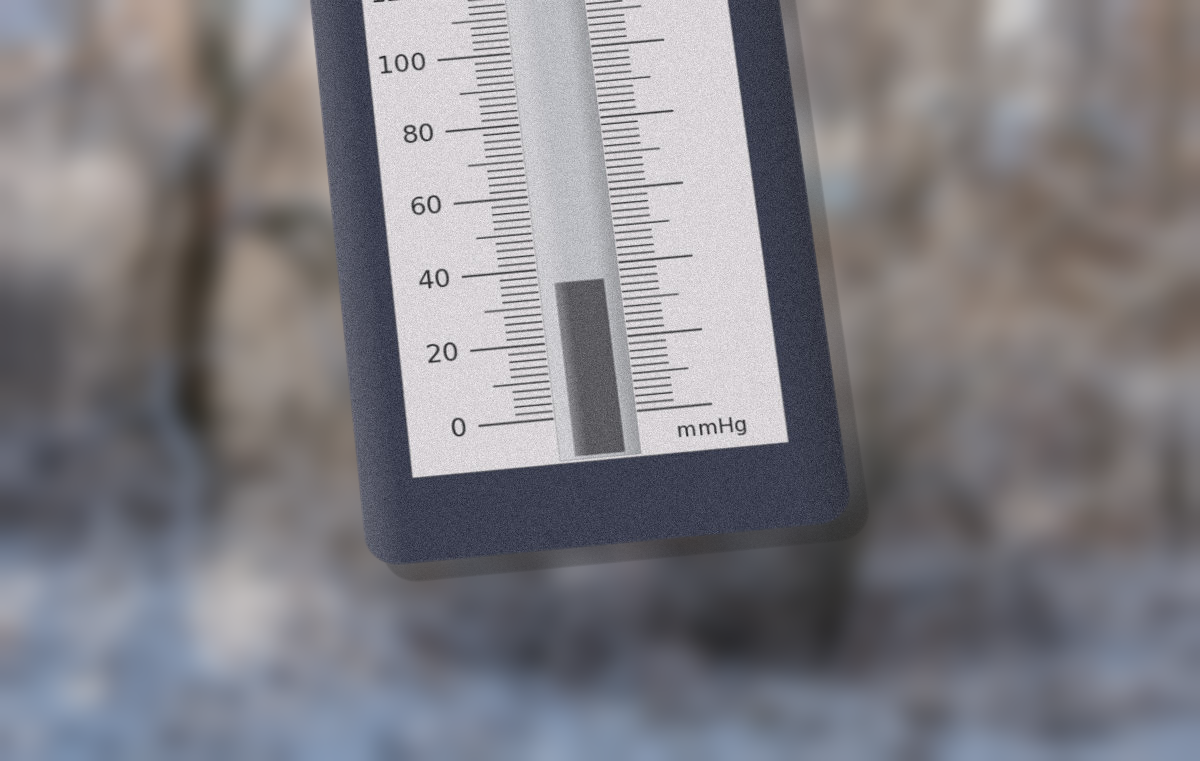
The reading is 36 mmHg
